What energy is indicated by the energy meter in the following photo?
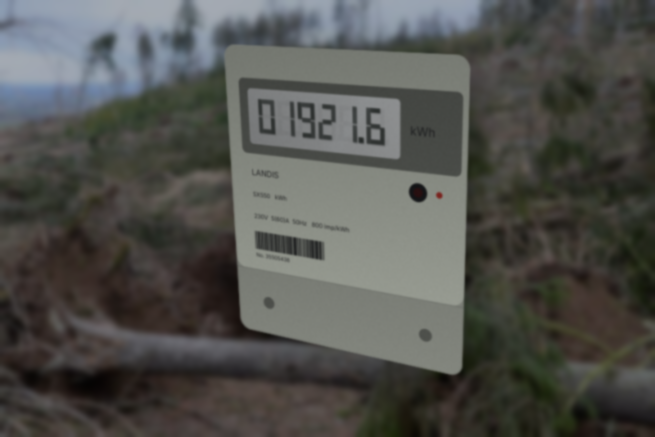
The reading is 1921.6 kWh
